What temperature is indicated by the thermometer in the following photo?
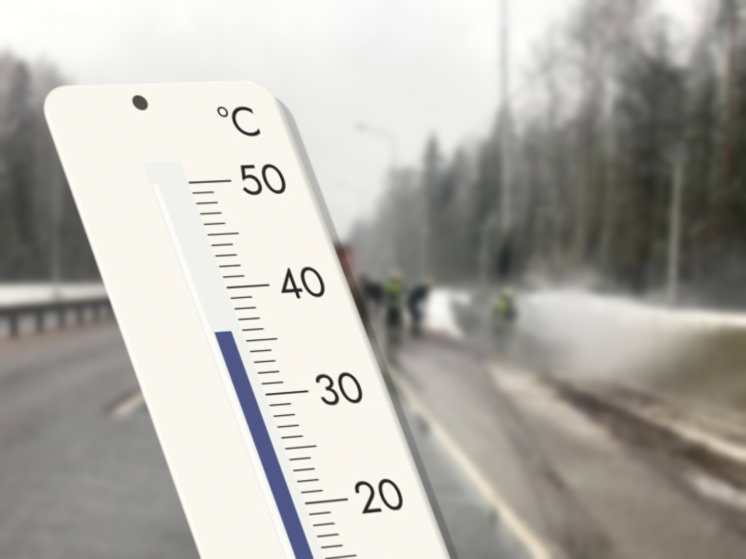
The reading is 36 °C
